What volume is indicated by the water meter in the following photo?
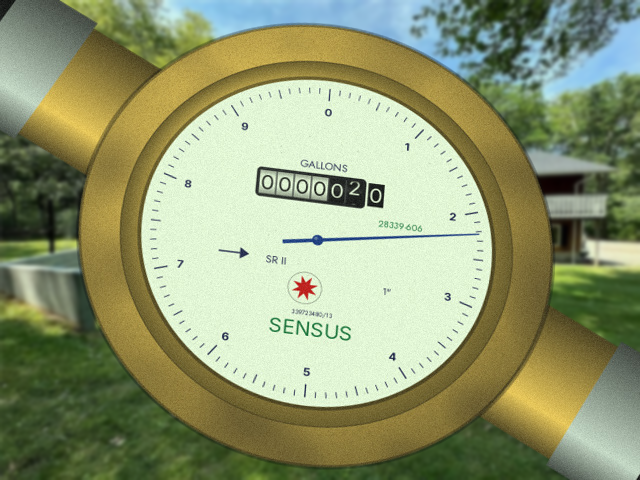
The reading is 22.2 gal
